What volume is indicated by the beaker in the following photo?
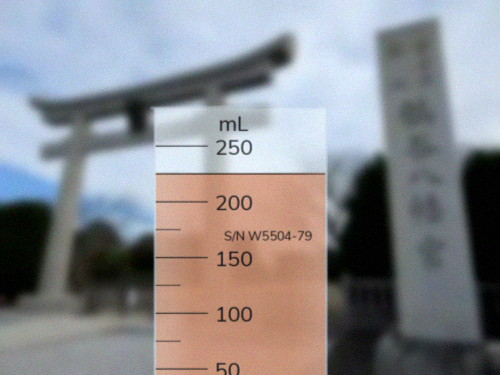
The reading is 225 mL
